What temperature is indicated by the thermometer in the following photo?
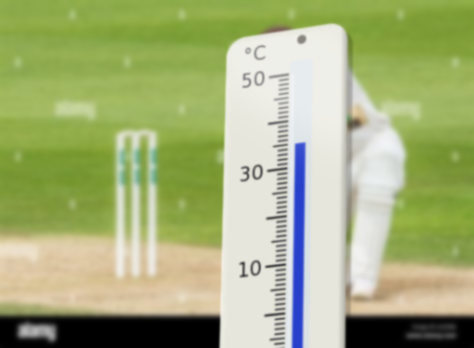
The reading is 35 °C
